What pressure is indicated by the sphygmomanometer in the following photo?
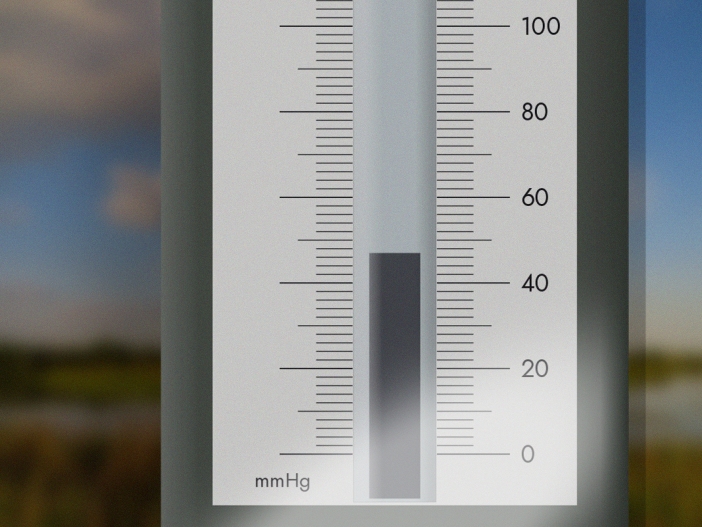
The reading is 47 mmHg
